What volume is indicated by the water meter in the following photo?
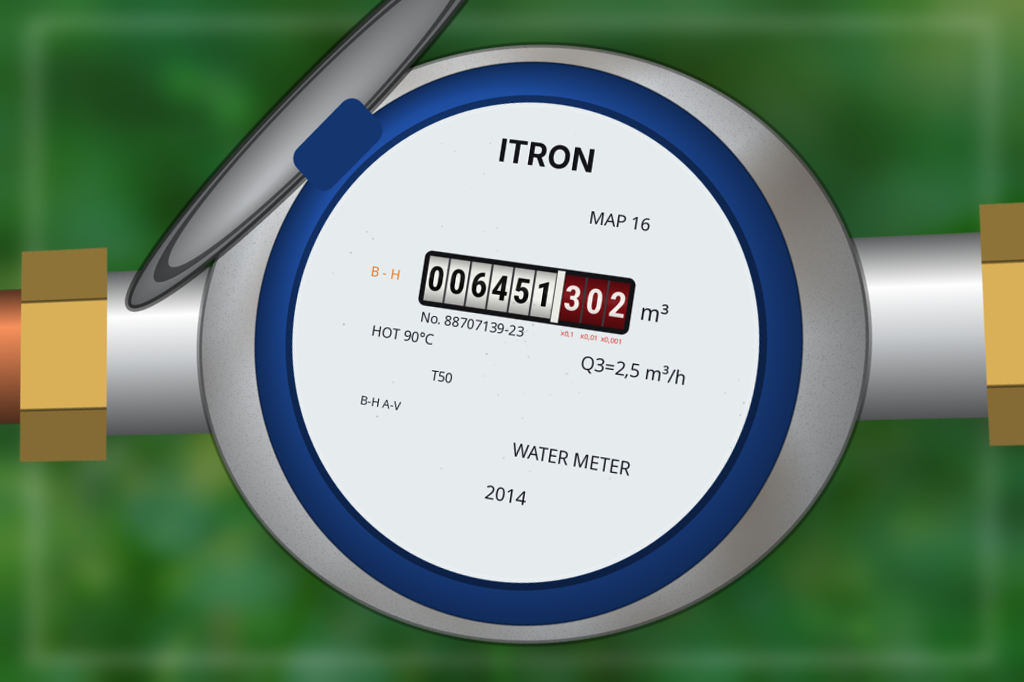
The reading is 6451.302 m³
